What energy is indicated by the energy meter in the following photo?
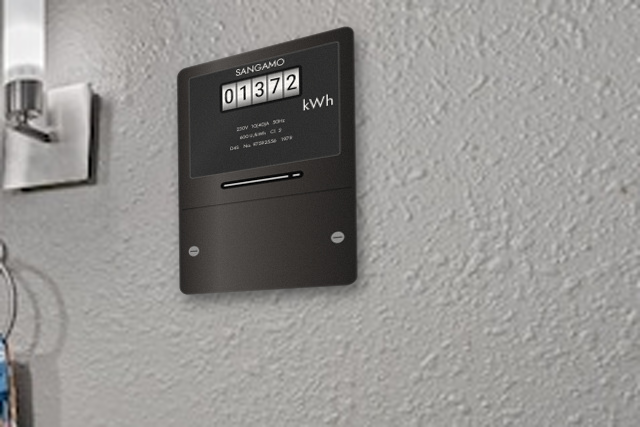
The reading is 1372 kWh
